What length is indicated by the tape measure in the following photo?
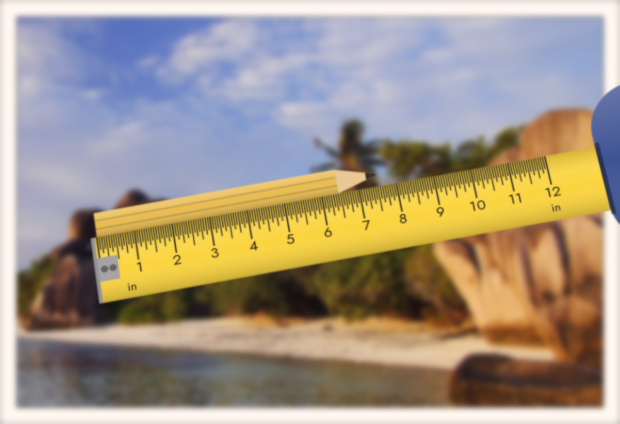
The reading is 7.5 in
